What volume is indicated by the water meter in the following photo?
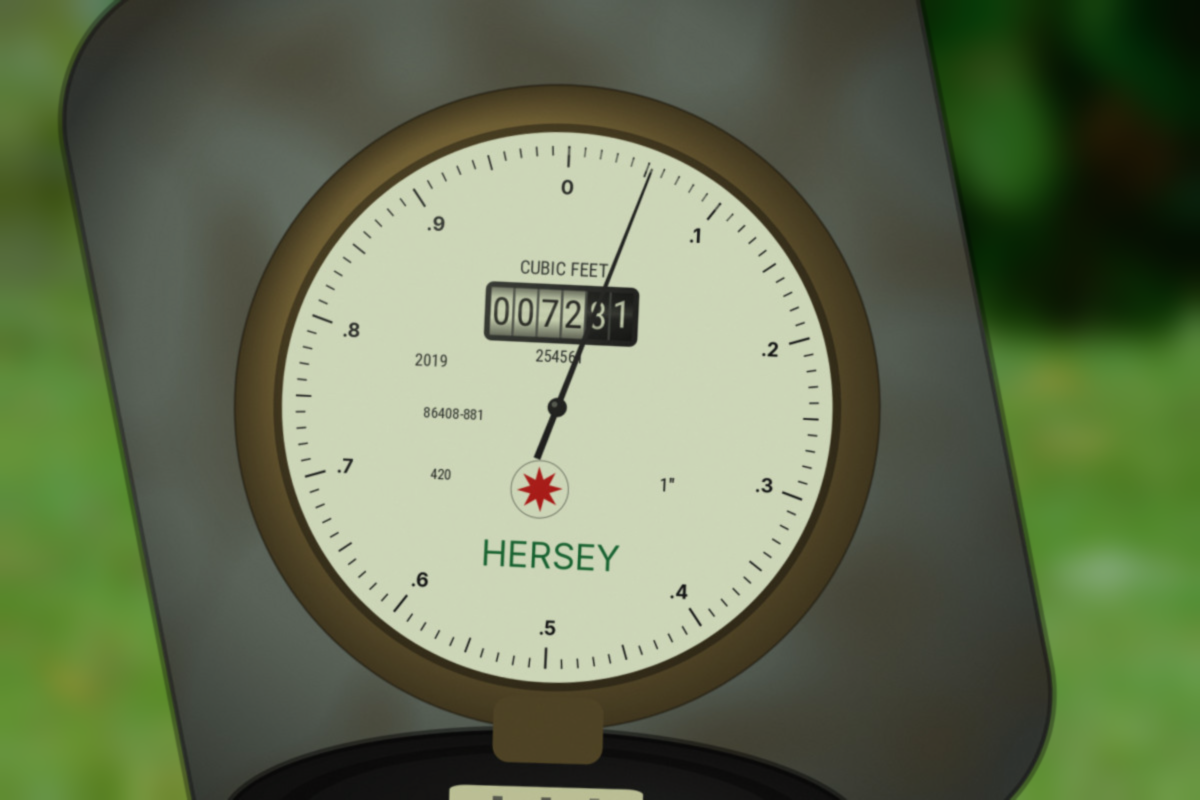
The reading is 7281.05 ft³
